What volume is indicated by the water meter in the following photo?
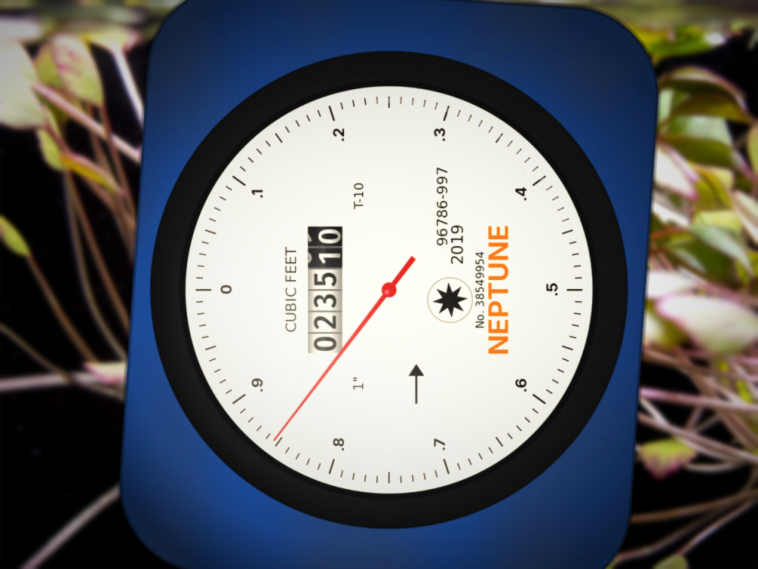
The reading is 23509.85 ft³
